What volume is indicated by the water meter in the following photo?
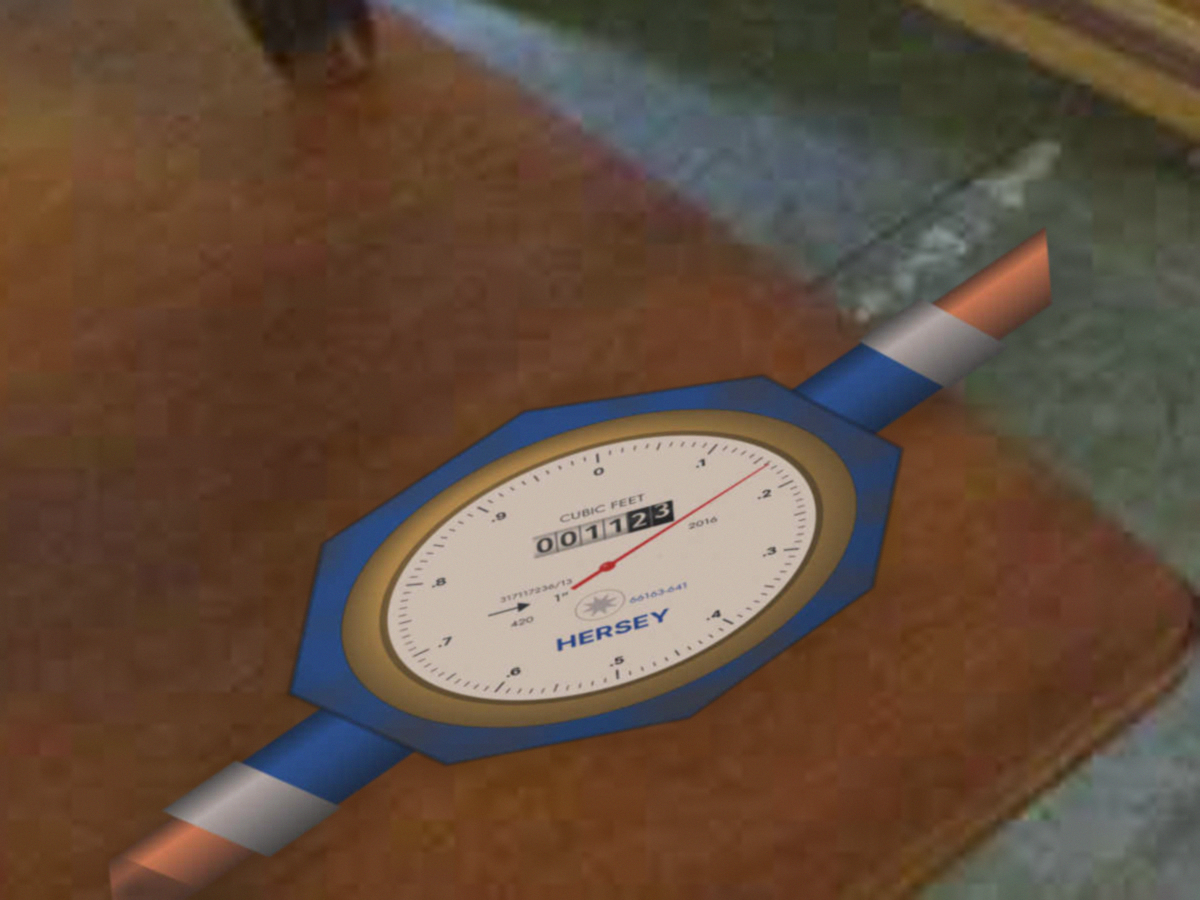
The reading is 1123.16 ft³
